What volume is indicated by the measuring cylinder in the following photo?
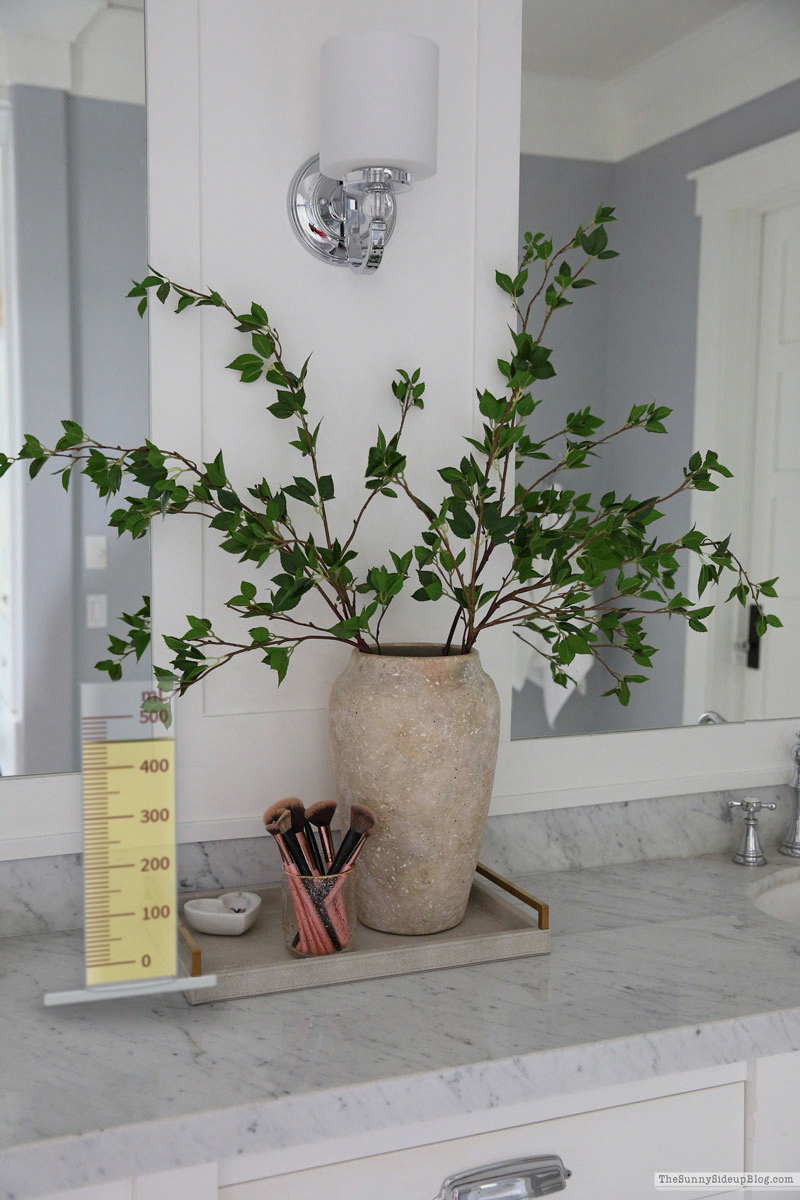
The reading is 450 mL
